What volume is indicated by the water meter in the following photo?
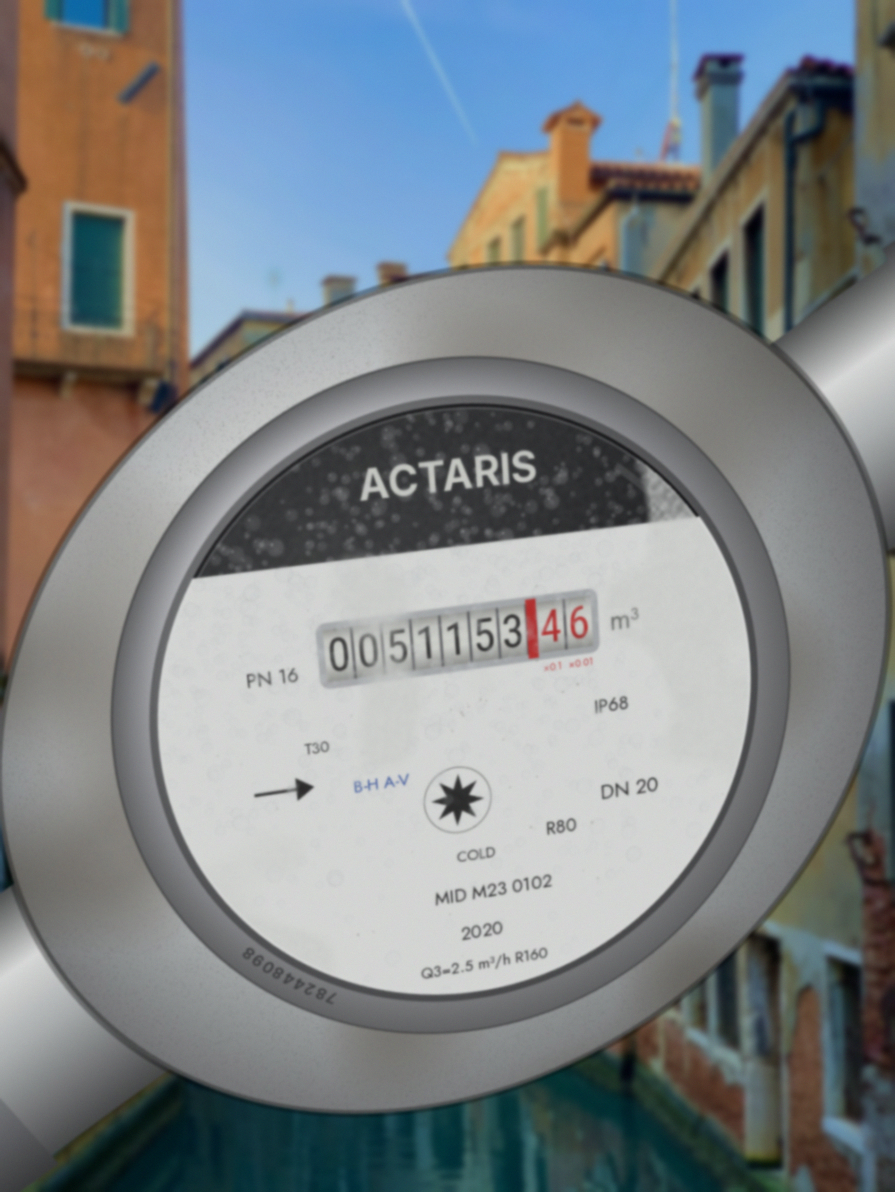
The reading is 51153.46 m³
